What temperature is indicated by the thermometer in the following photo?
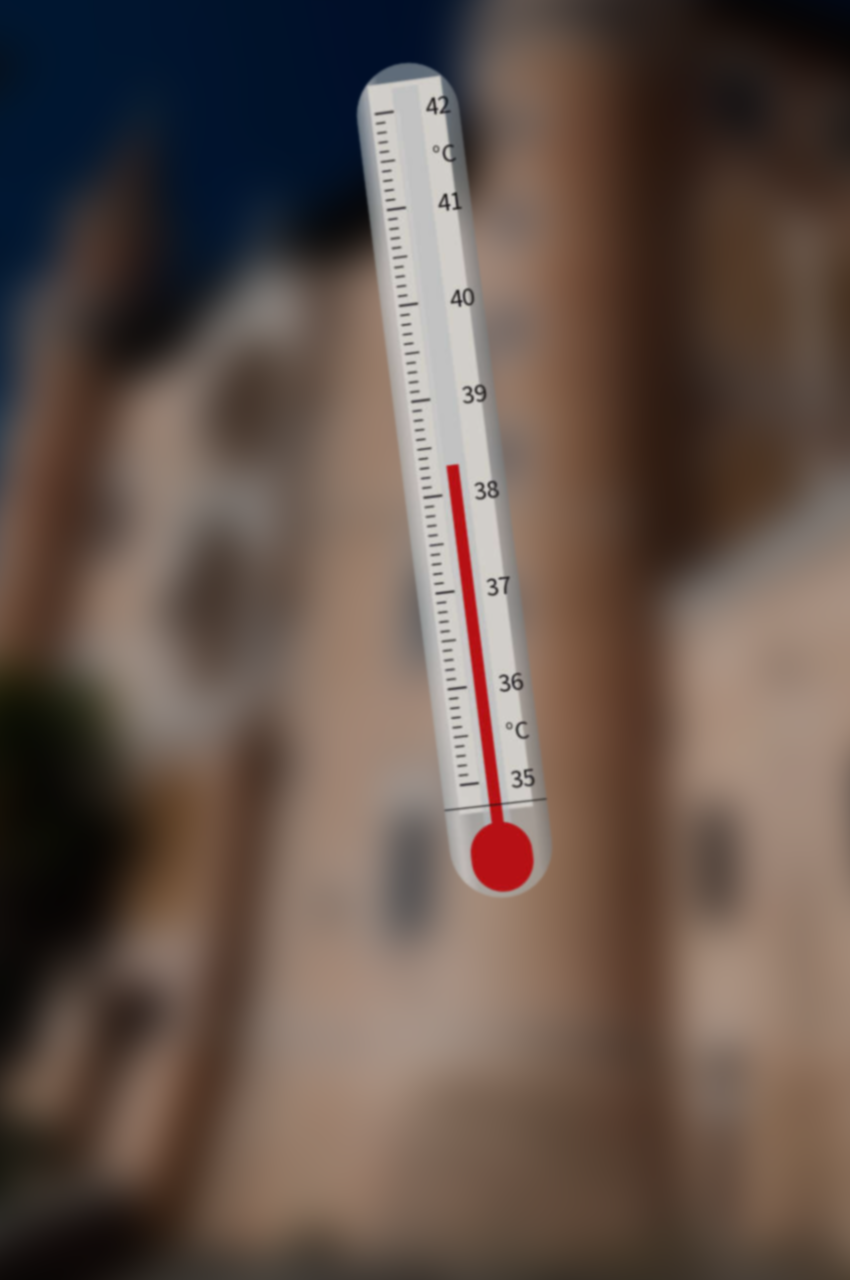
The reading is 38.3 °C
